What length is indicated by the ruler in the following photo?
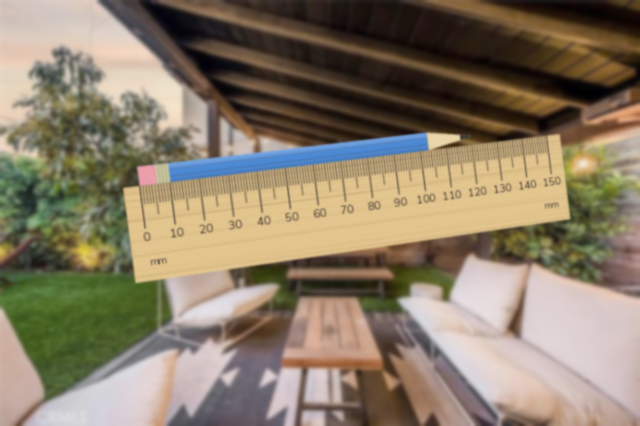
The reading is 120 mm
